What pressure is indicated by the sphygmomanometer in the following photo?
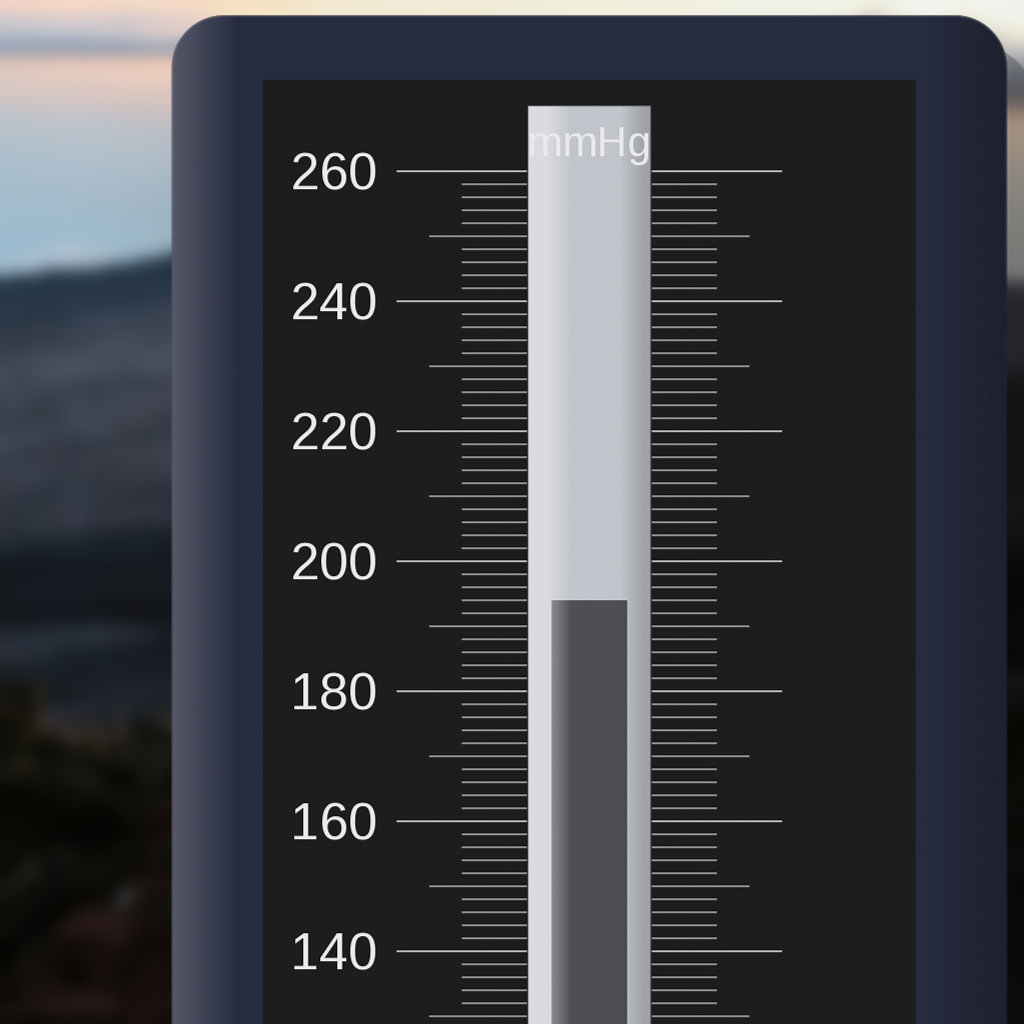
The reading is 194 mmHg
